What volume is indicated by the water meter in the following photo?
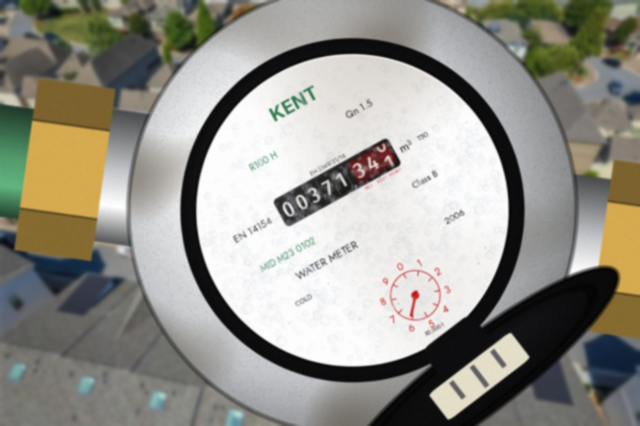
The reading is 371.3406 m³
